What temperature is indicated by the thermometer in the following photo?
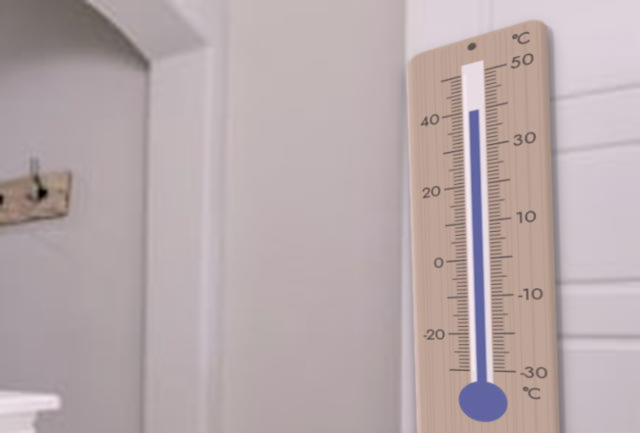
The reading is 40 °C
